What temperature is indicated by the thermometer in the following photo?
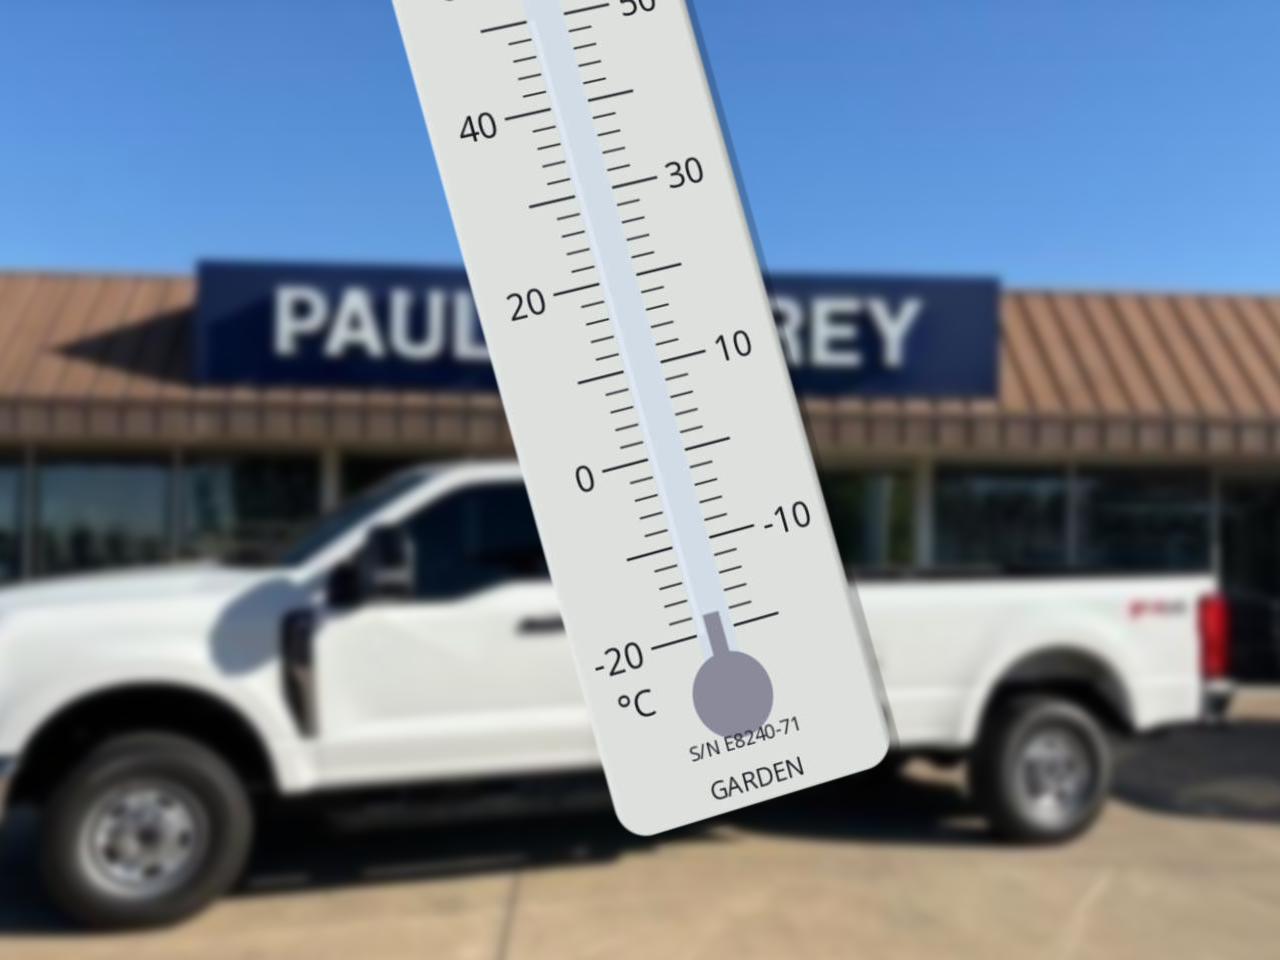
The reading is -18 °C
